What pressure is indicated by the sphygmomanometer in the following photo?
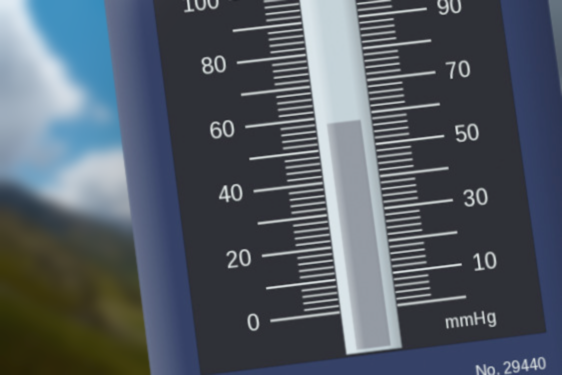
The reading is 58 mmHg
